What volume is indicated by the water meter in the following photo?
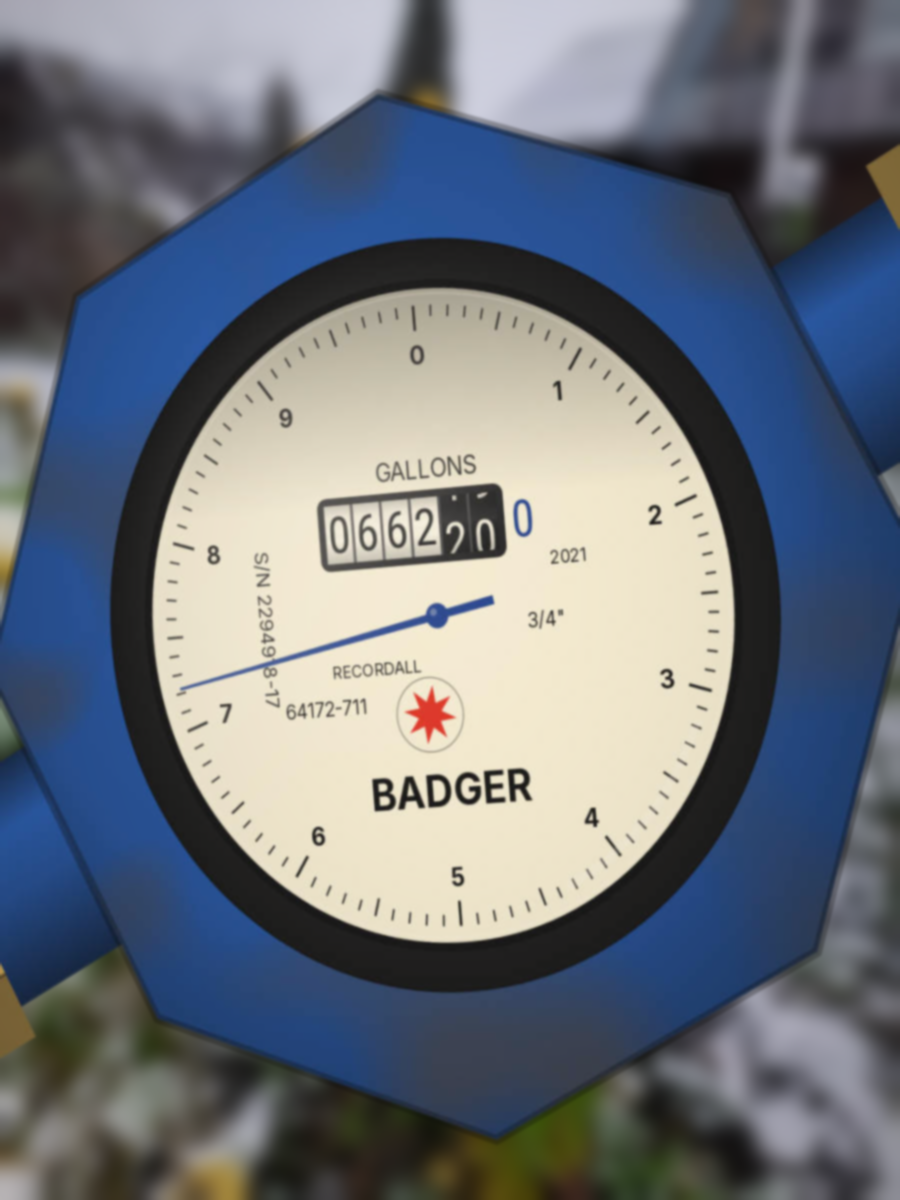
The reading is 662197.2 gal
